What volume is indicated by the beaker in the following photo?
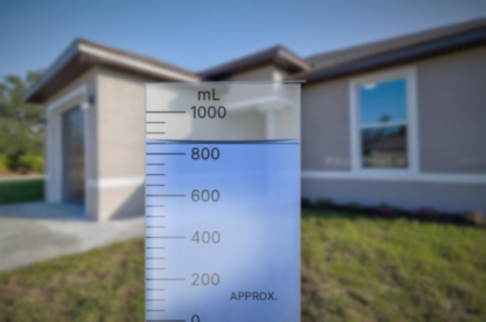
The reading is 850 mL
